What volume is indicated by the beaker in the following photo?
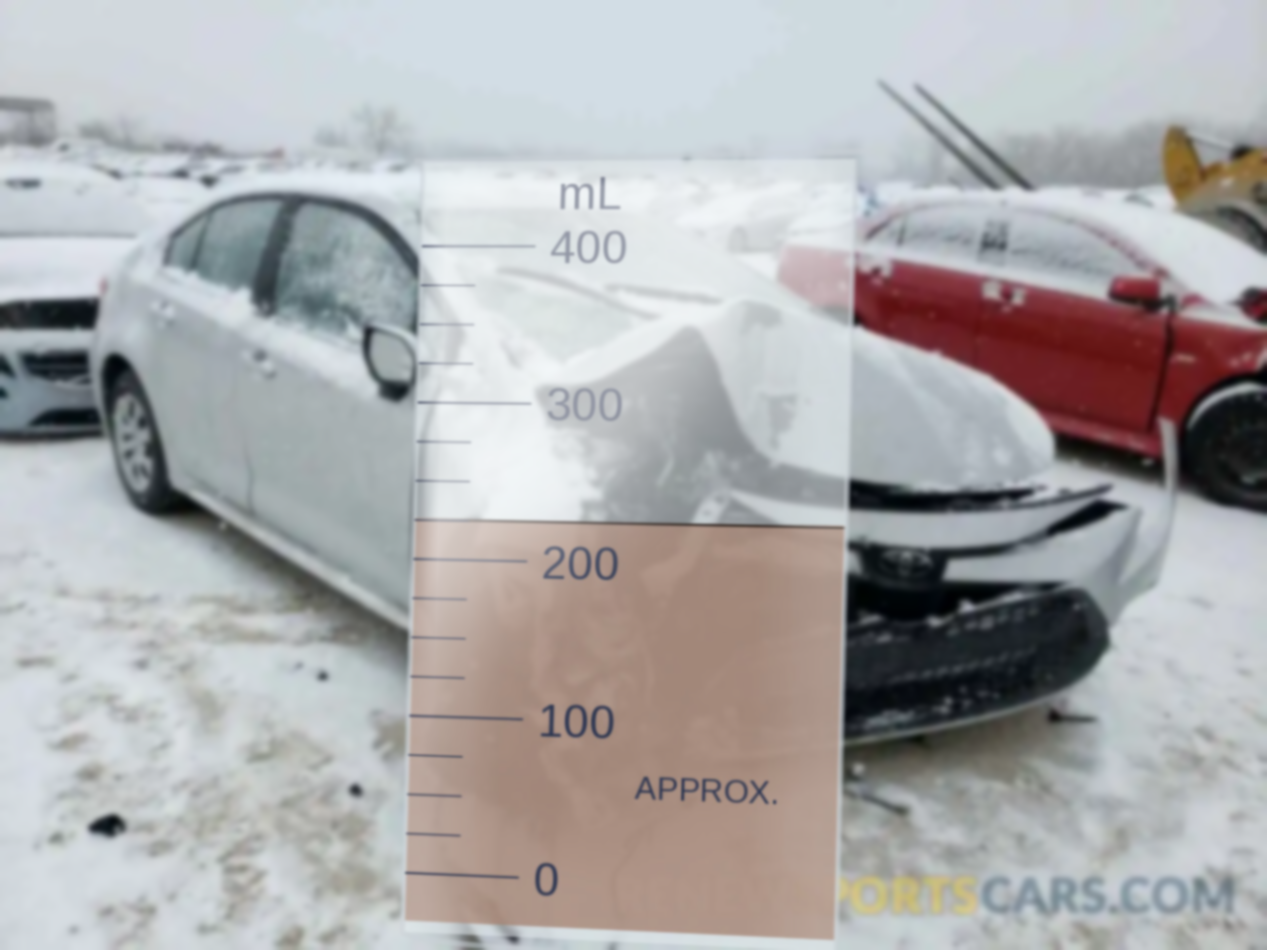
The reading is 225 mL
